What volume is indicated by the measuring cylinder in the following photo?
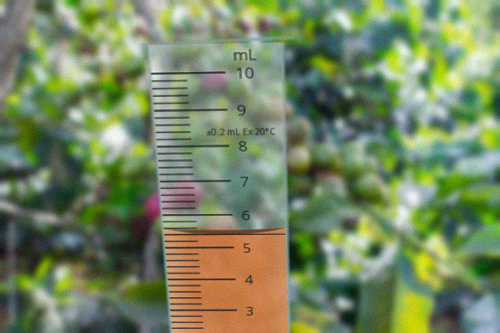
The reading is 5.4 mL
